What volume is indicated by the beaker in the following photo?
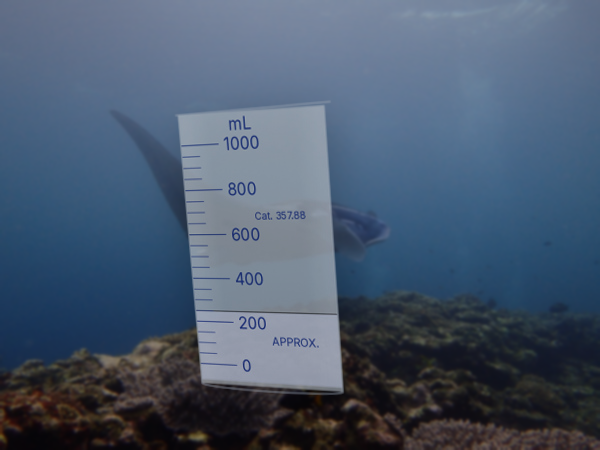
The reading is 250 mL
